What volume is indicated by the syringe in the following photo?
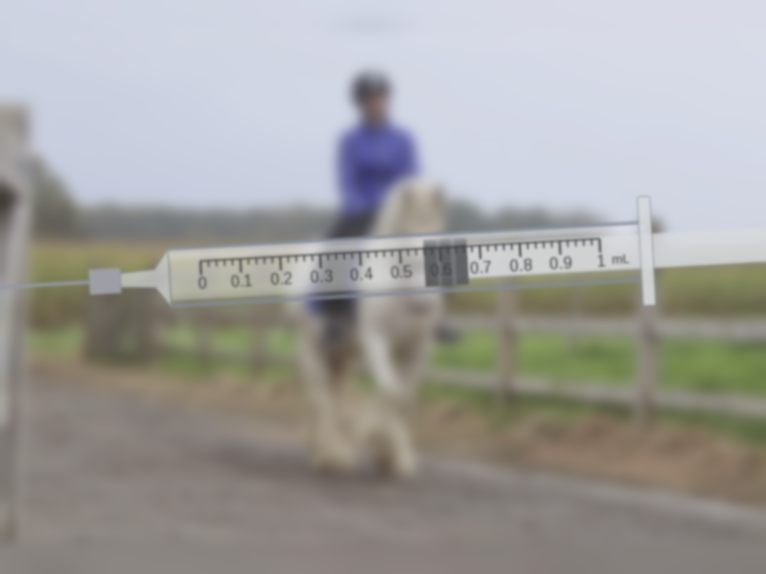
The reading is 0.56 mL
